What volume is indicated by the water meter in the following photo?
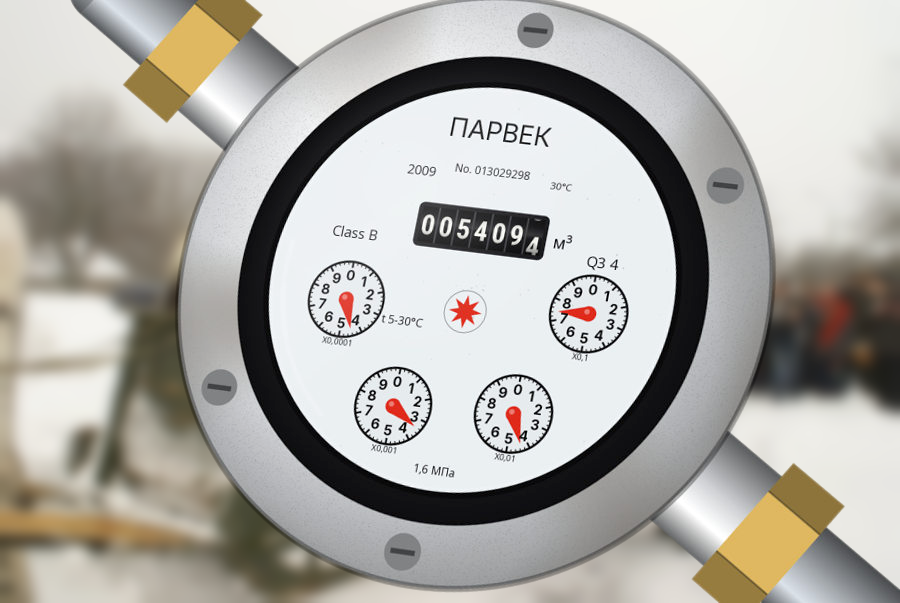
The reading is 54093.7434 m³
